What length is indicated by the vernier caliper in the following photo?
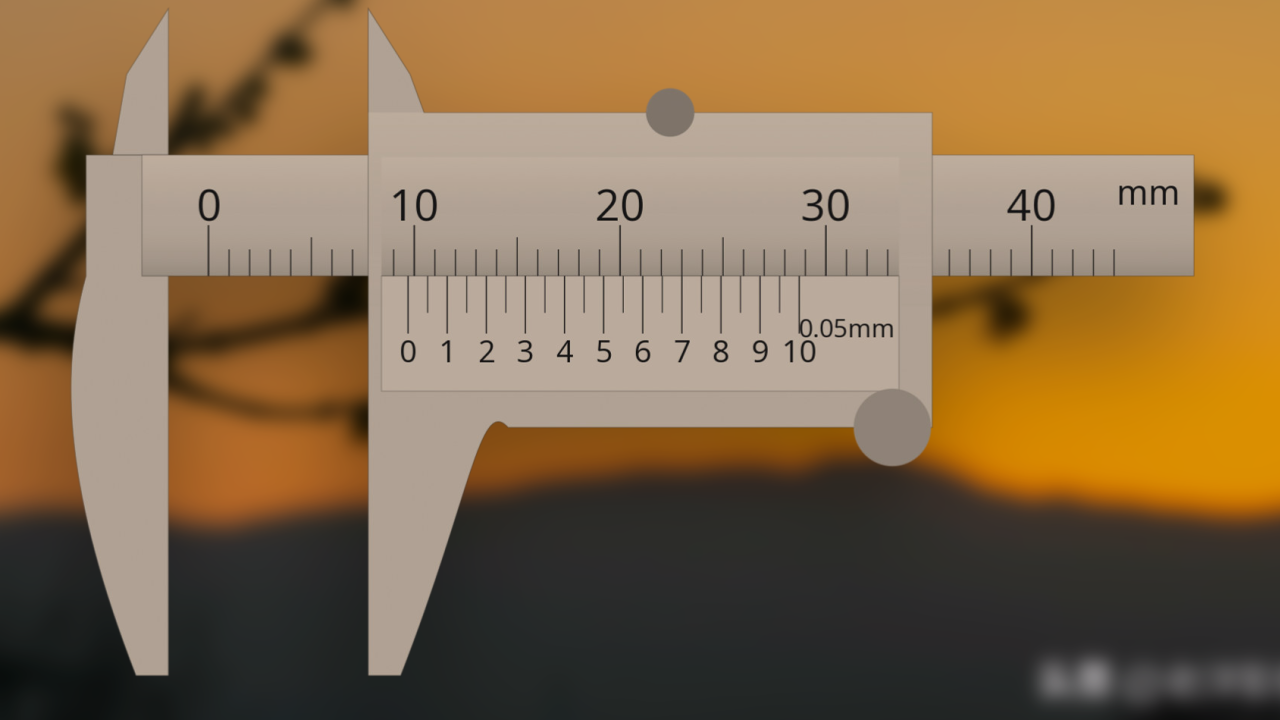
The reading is 9.7 mm
